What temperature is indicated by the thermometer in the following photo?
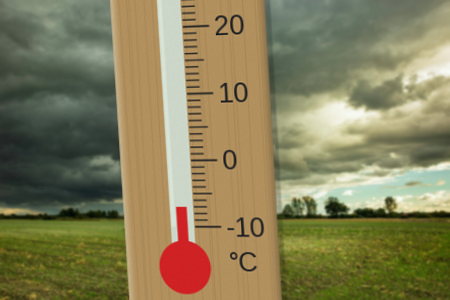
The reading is -7 °C
